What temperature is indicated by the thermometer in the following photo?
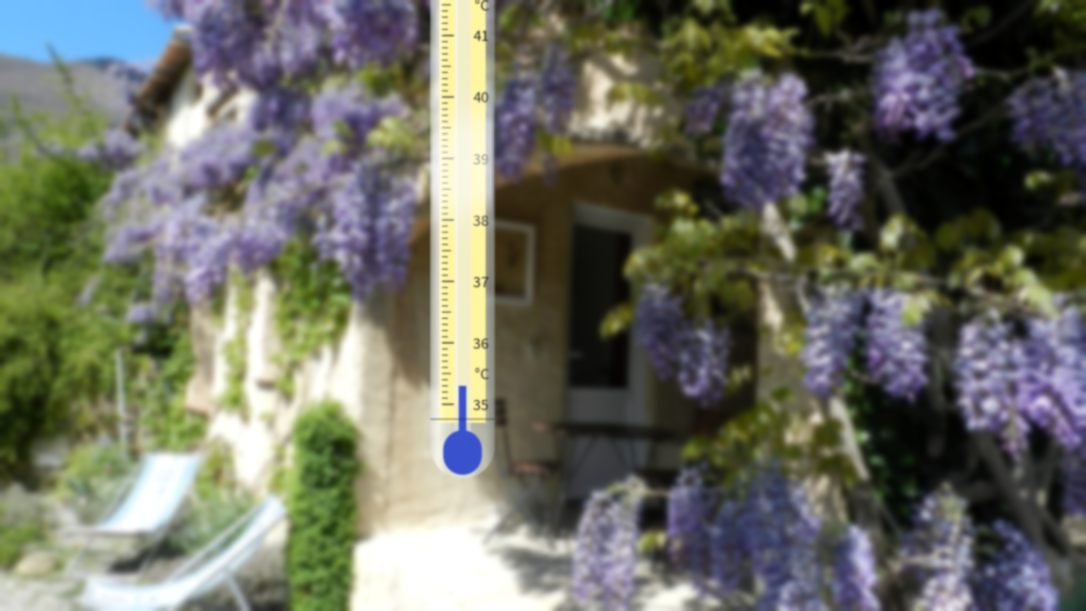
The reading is 35.3 °C
